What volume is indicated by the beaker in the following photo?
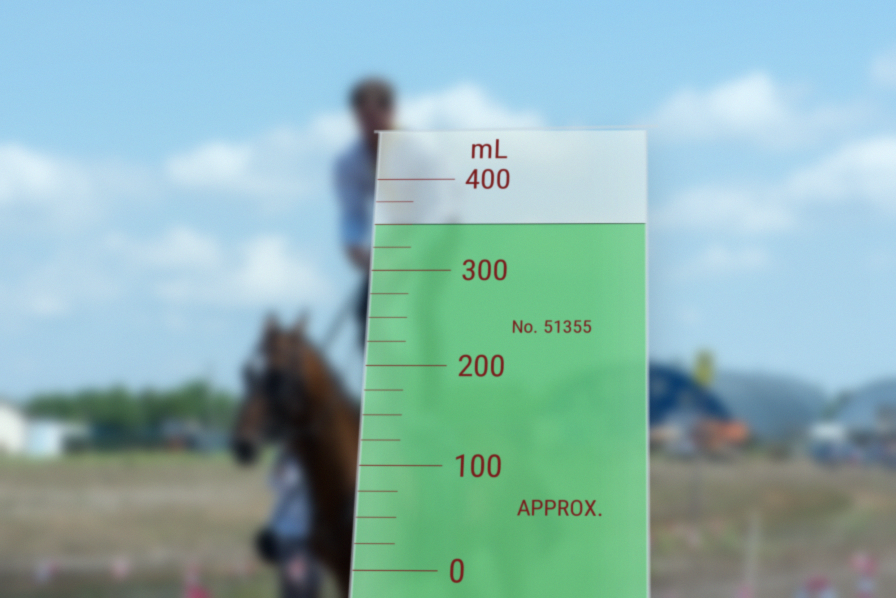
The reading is 350 mL
